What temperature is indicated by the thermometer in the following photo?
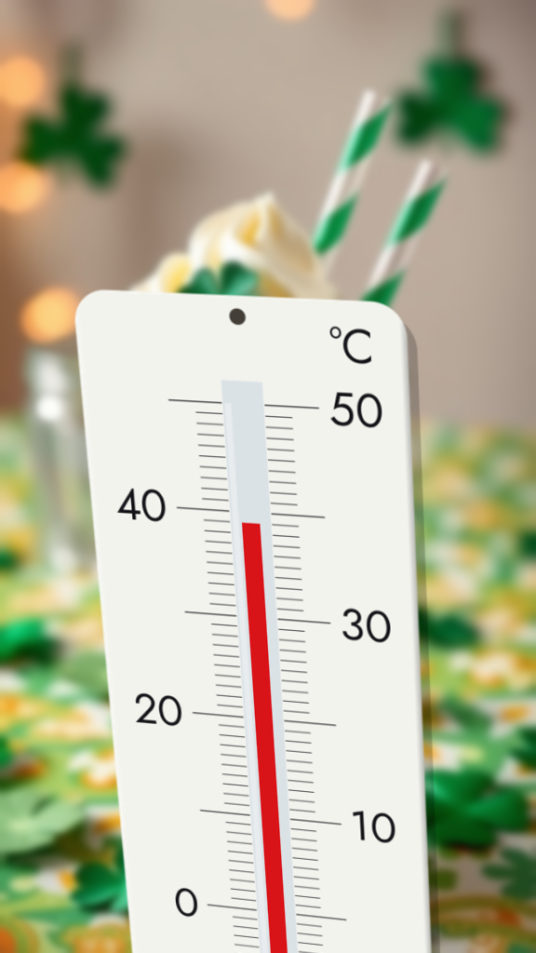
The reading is 39 °C
